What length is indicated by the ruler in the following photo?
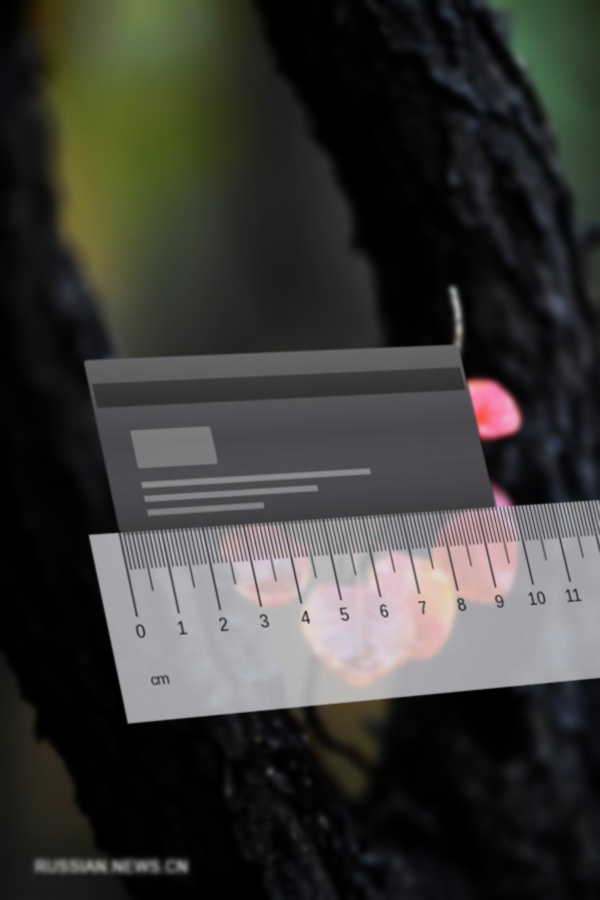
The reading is 9.5 cm
